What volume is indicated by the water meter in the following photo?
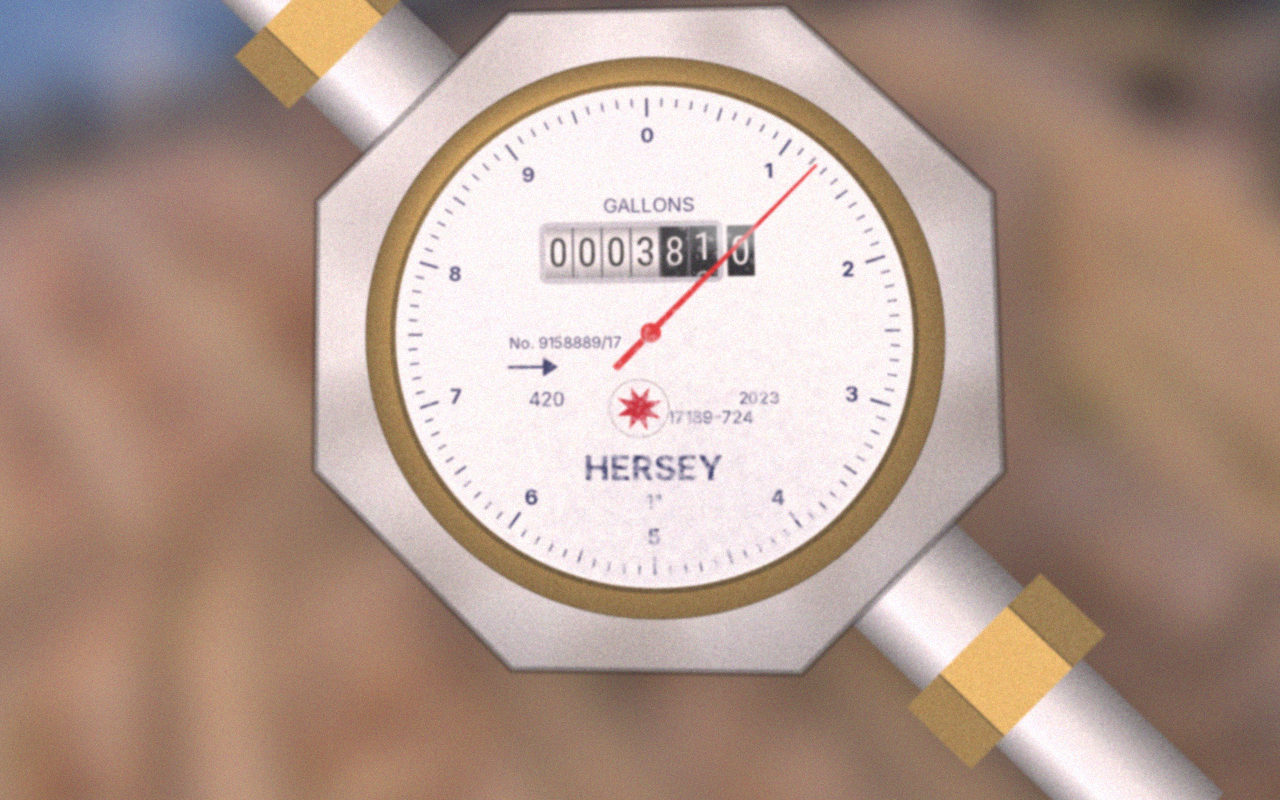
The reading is 3811.2 gal
